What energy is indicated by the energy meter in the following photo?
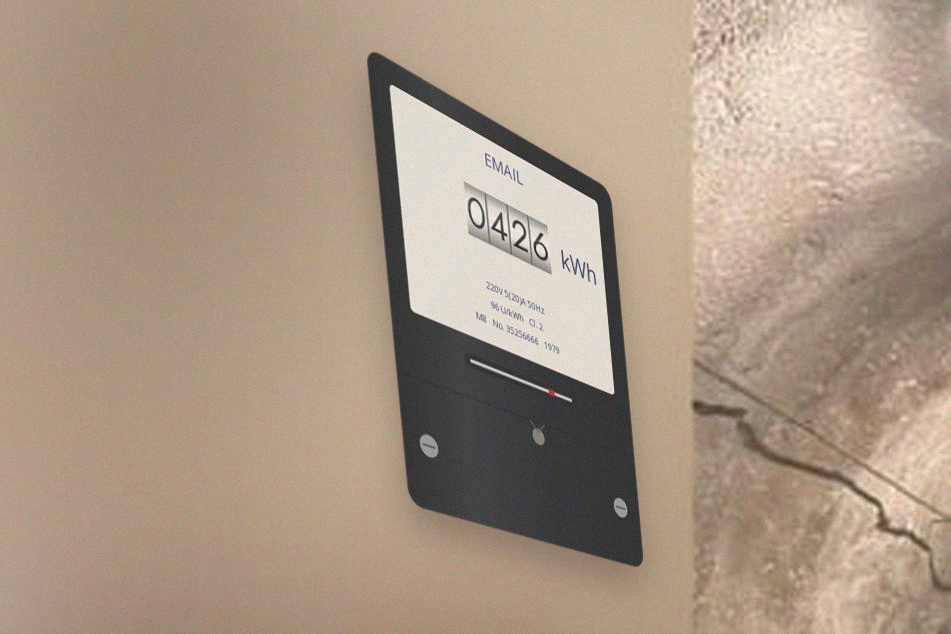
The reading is 426 kWh
